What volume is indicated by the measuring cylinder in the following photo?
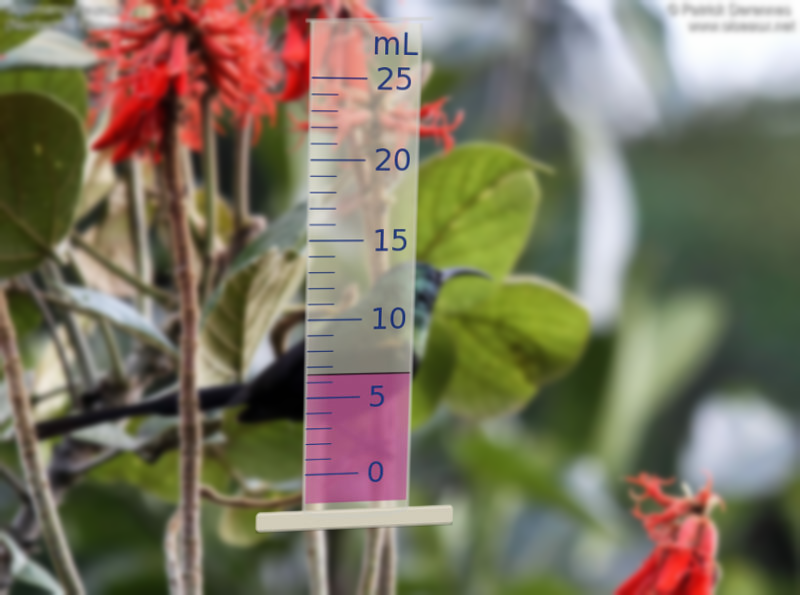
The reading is 6.5 mL
